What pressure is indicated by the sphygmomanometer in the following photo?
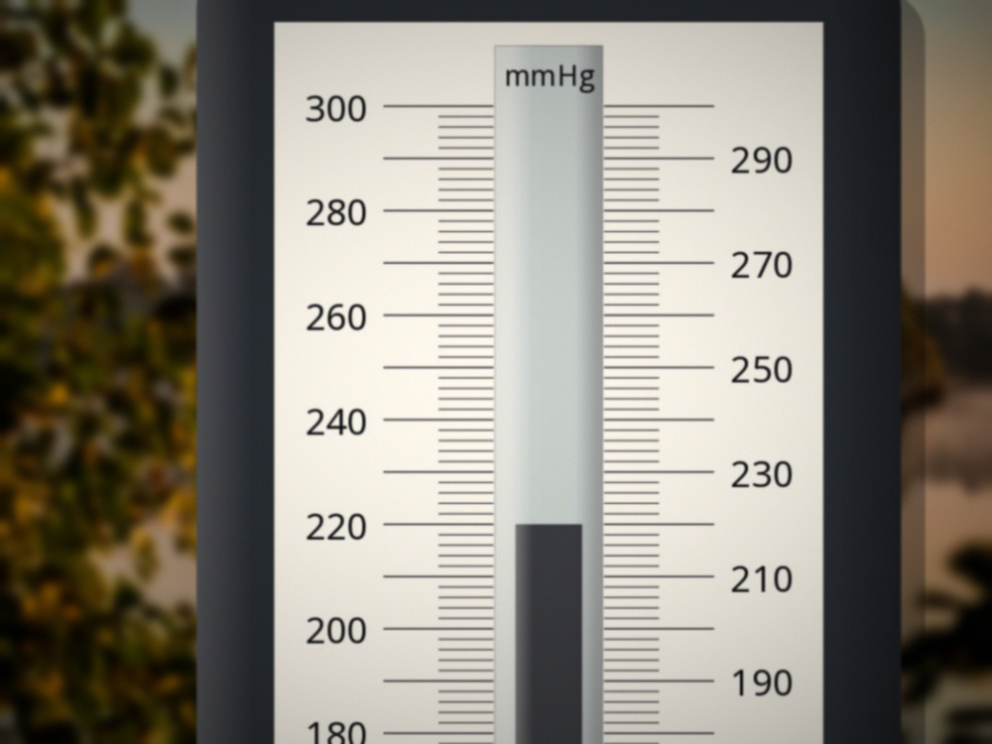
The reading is 220 mmHg
